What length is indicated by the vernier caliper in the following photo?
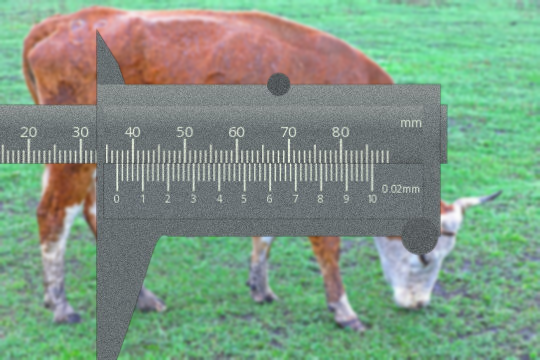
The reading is 37.0 mm
